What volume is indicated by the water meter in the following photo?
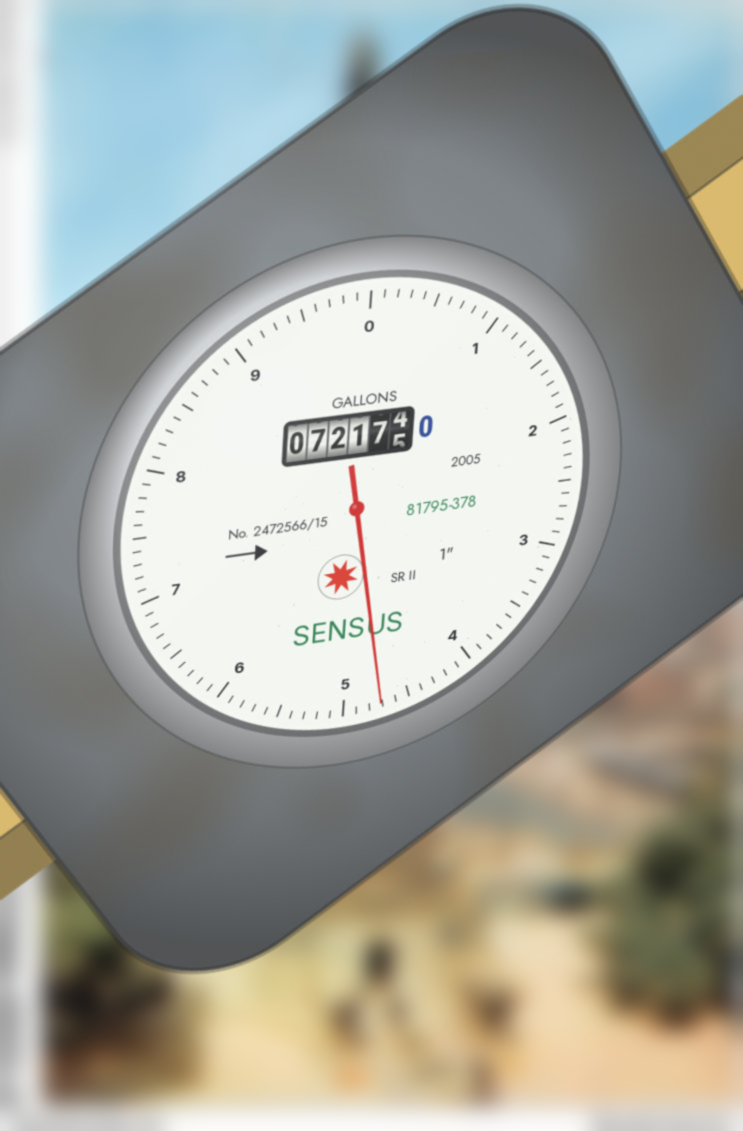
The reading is 721744.7 gal
